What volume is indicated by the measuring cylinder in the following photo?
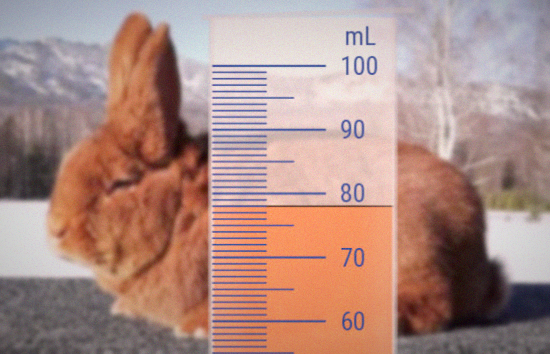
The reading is 78 mL
